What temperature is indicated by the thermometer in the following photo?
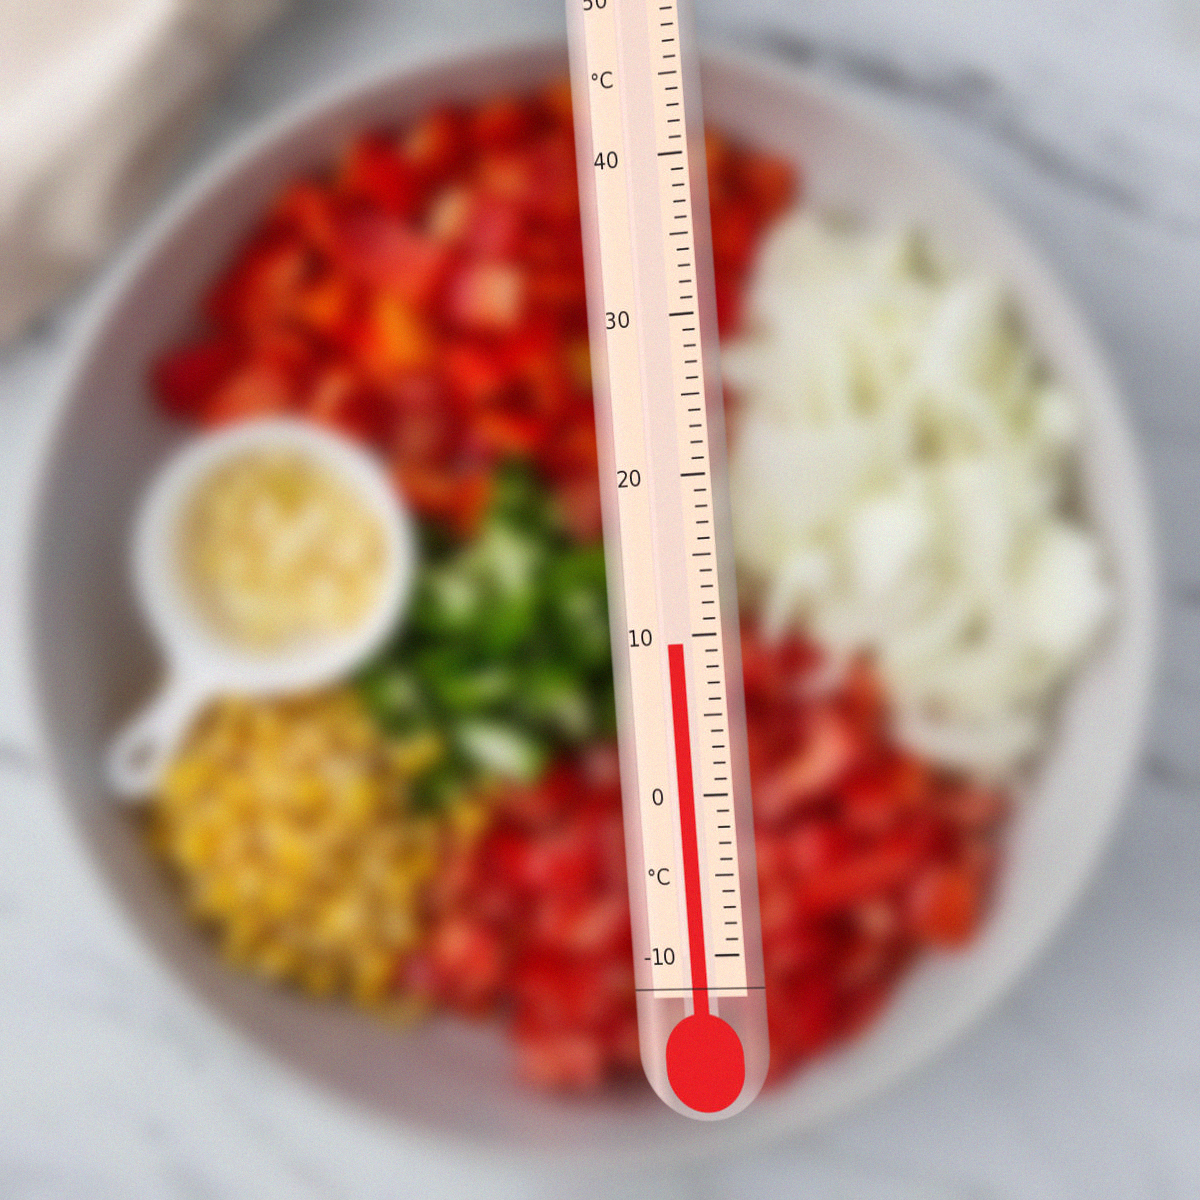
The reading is 9.5 °C
